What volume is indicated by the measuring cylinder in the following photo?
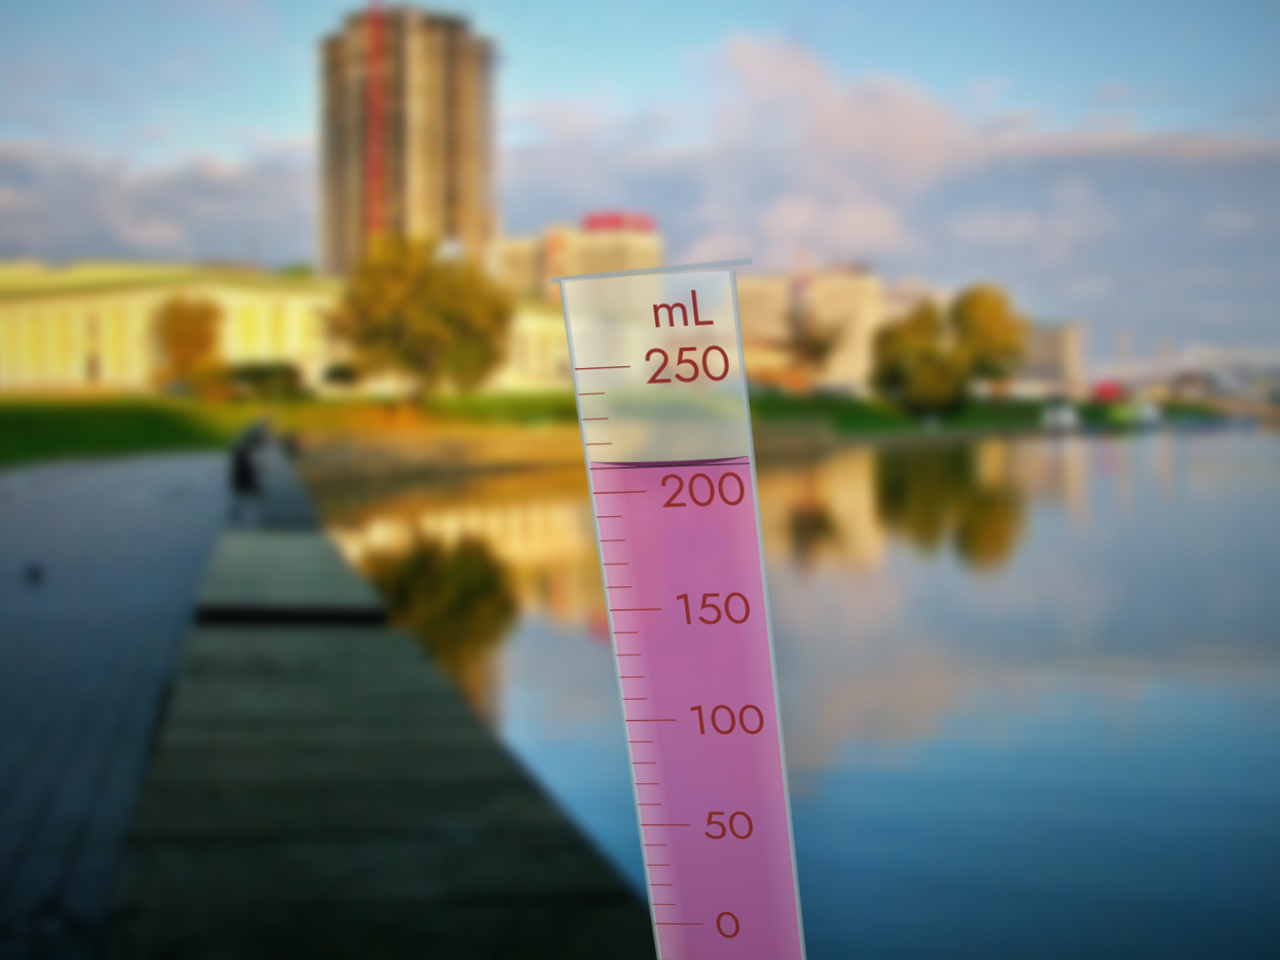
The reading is 210 mL
